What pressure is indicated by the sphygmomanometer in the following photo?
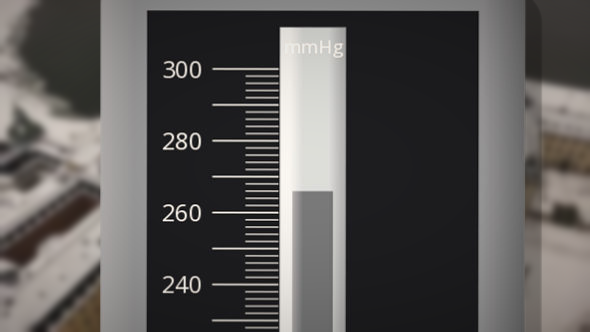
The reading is 266 mmHg
